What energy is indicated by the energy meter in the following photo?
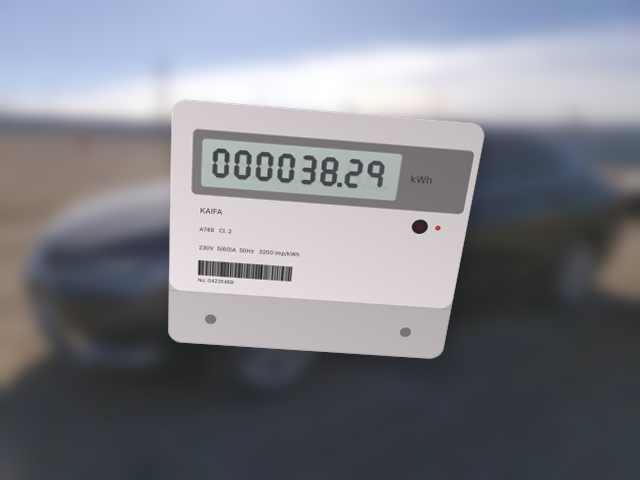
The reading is 38.29 kWh
